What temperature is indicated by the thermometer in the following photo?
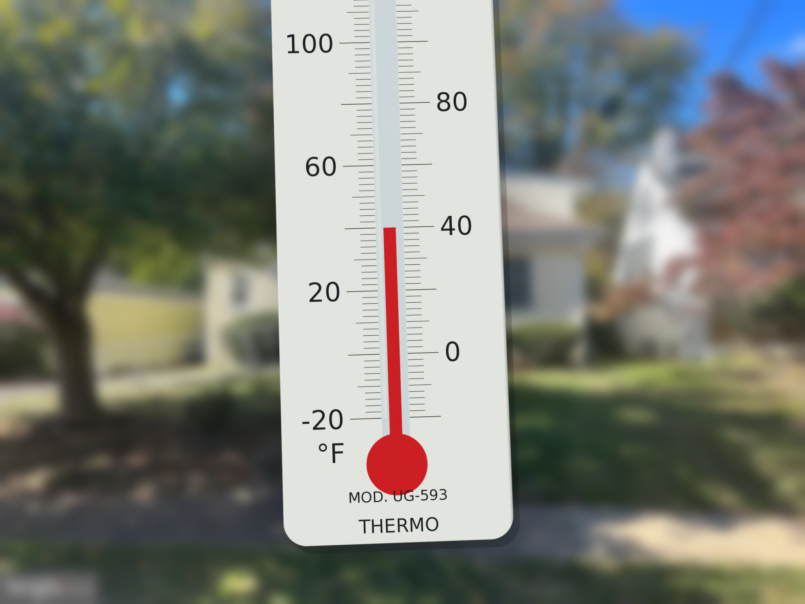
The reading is 40 °F
